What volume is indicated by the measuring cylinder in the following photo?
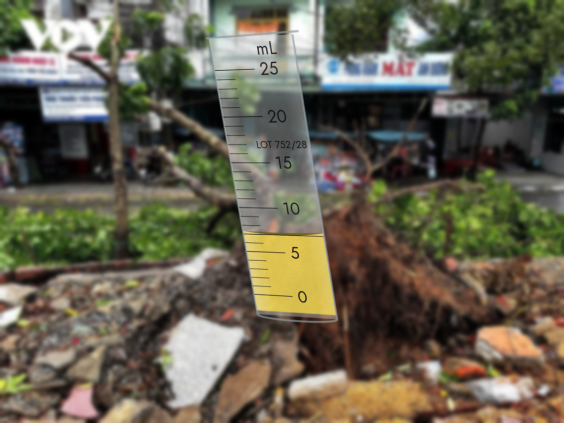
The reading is 7 mL
